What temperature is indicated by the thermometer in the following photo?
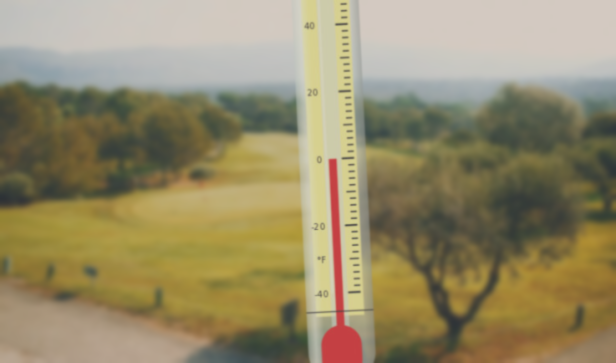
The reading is 0 °F
